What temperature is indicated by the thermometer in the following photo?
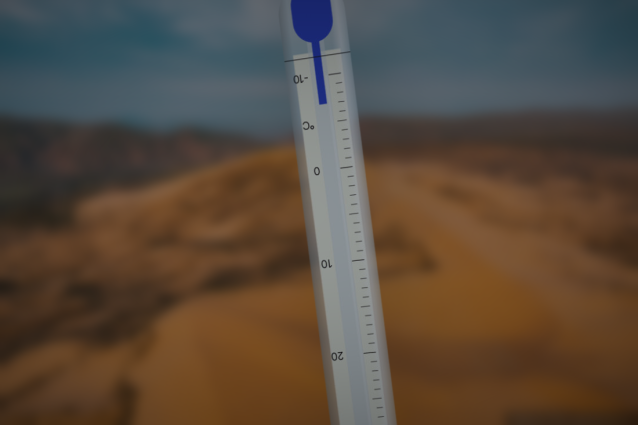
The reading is -7 °C
